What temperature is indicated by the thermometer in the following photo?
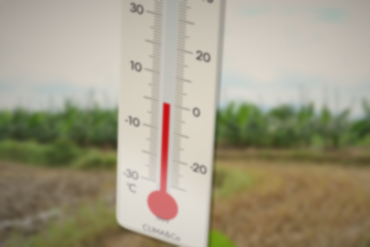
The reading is 0 °C
